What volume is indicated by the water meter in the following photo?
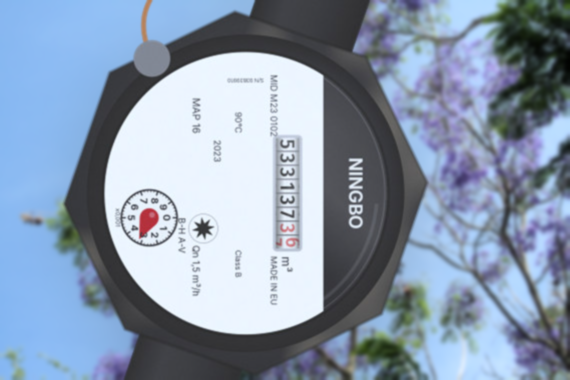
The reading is 533137.363 m³
